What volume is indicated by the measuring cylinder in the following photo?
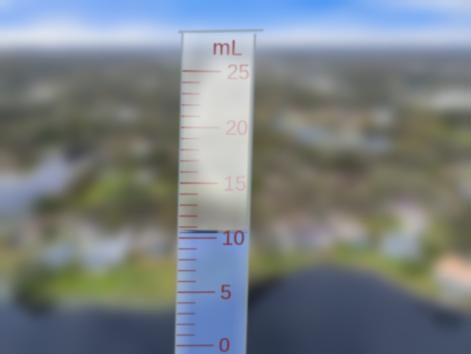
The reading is 10.5 mL
